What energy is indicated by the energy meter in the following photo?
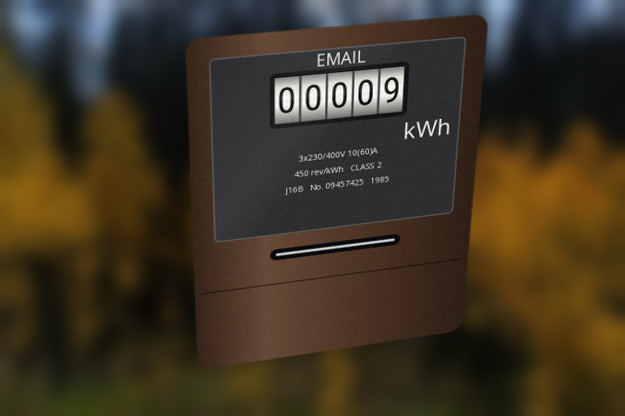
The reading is 9 kWh
